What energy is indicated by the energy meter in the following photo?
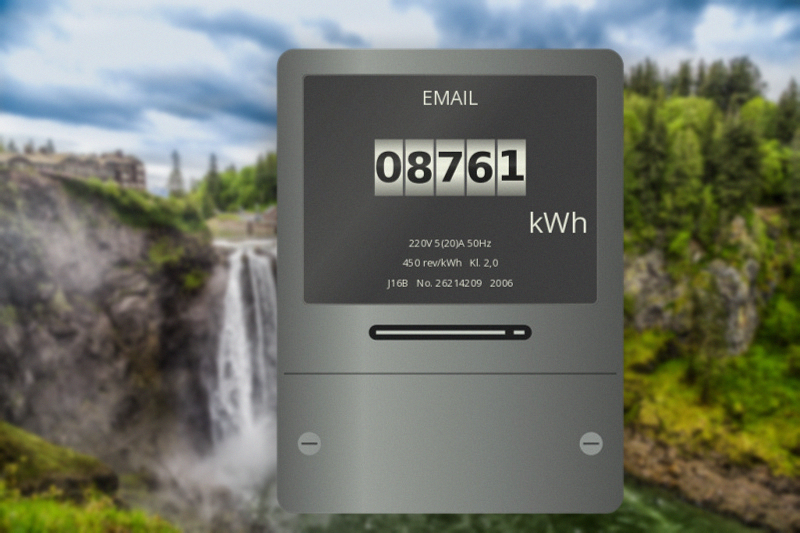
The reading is 8761 kWh
